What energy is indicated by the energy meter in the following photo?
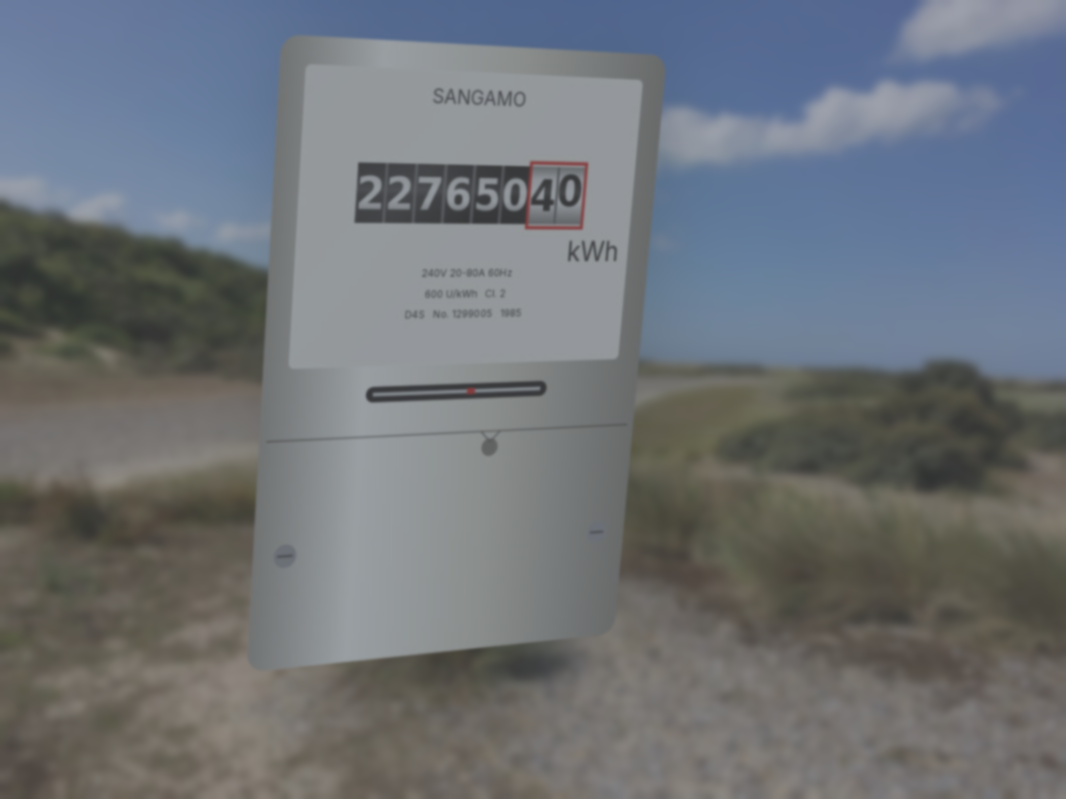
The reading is 227650.40 kWh
